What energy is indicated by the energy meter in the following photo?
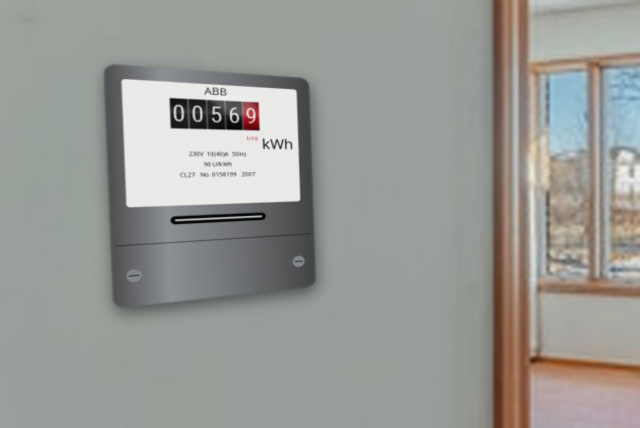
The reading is 56.9 kWh
